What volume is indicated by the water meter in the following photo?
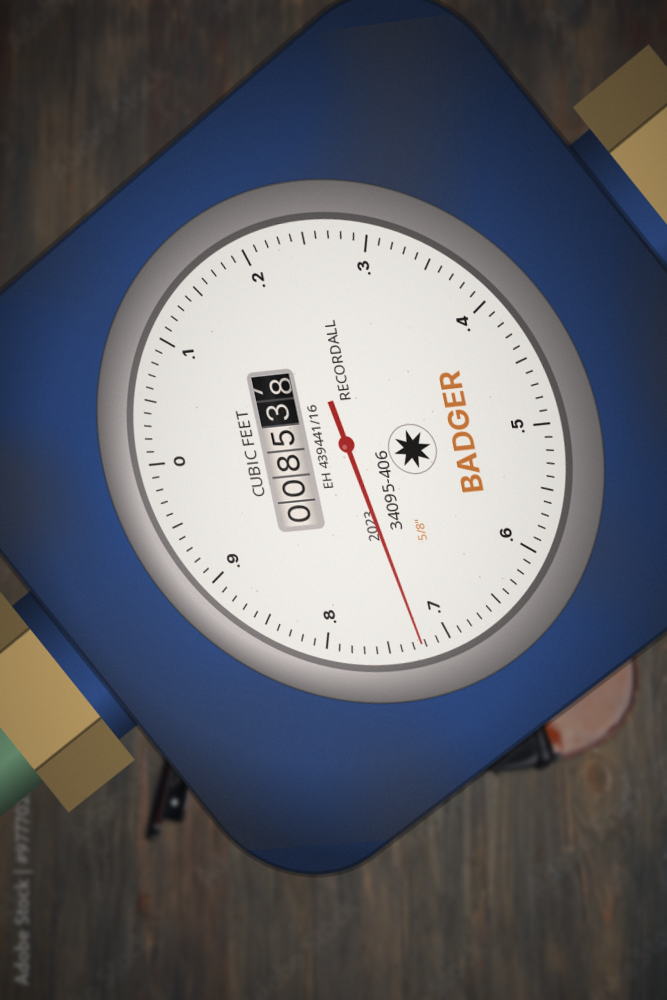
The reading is 8537.72 ft³
